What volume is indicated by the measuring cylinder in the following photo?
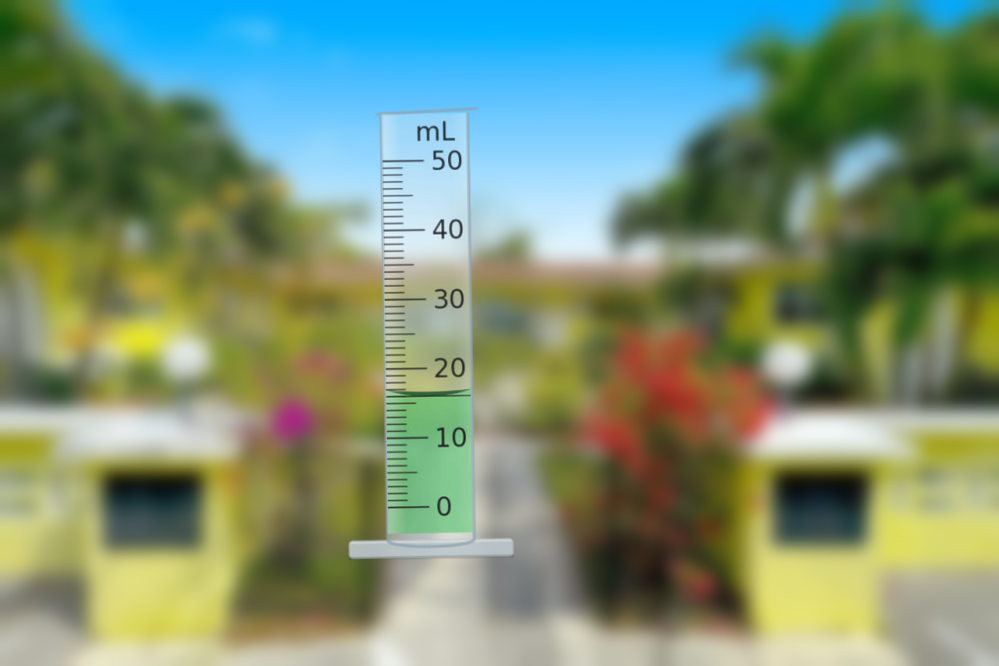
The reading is 16 mL
